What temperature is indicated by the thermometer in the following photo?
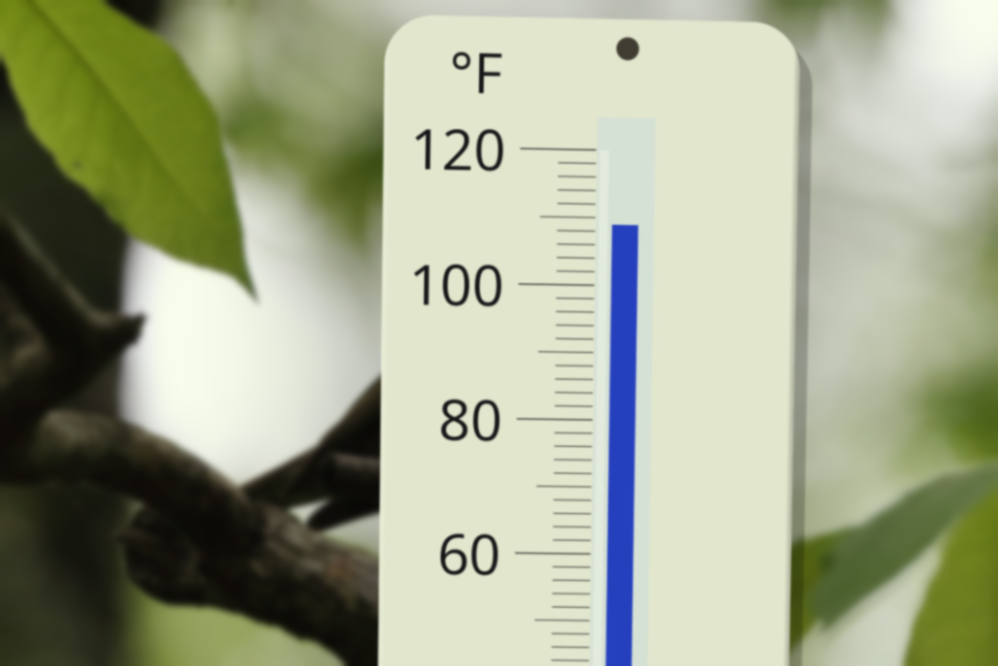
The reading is 109 °F
